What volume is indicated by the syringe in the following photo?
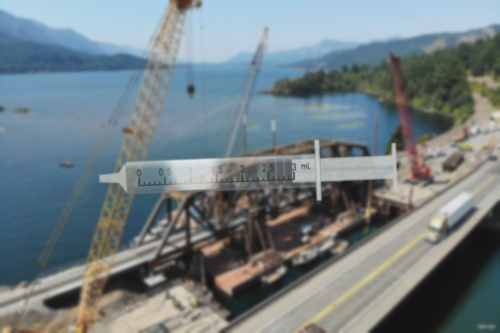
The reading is 2.5 mL
